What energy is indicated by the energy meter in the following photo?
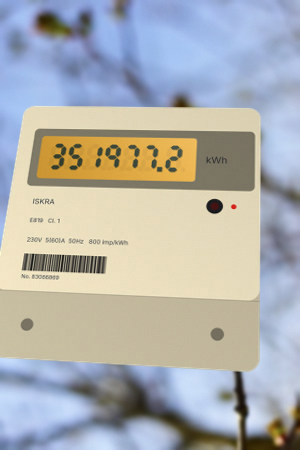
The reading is 351977.2 kWh
